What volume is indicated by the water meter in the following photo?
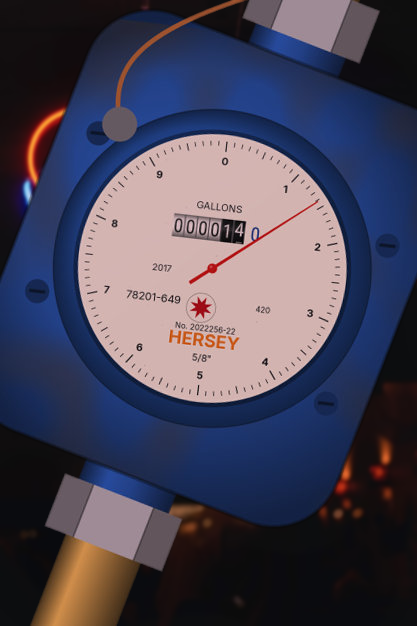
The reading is 141.4 gal
